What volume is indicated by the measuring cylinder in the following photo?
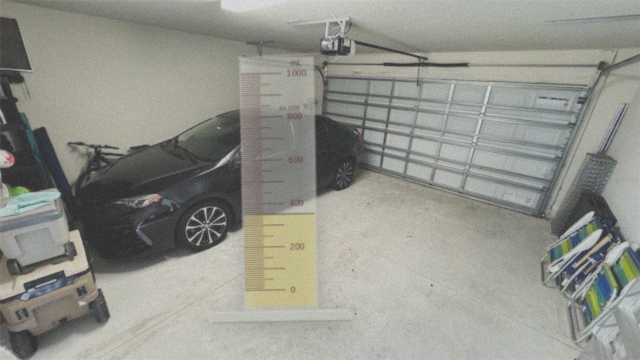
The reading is 350 mL
